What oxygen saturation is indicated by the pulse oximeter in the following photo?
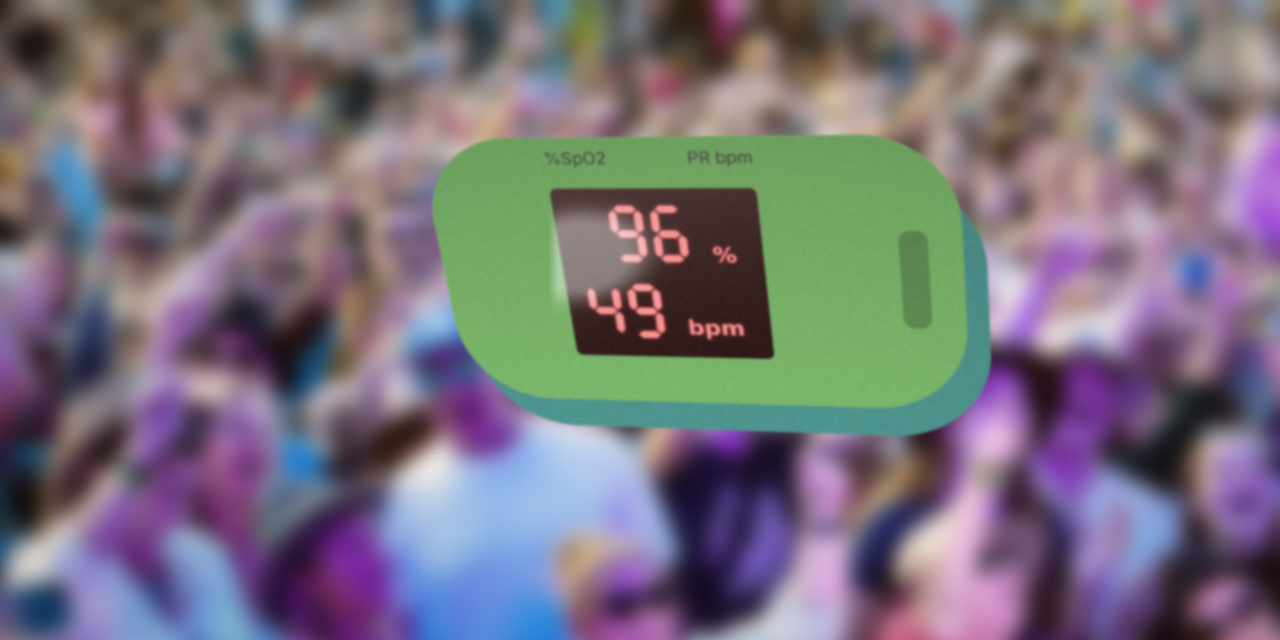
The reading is 96 %
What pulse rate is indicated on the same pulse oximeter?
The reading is 49 bpm
